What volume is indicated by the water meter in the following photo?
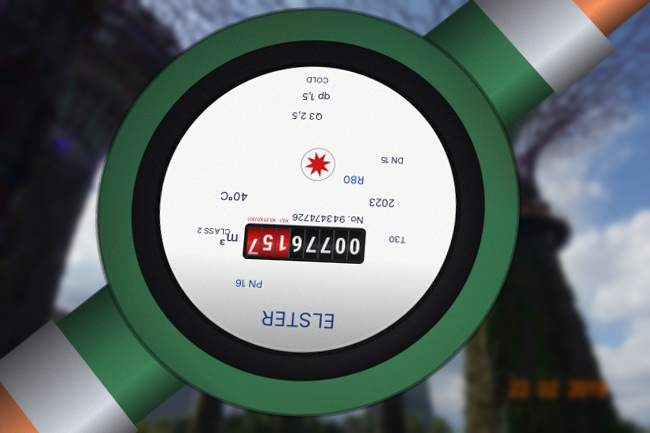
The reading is 776.157 m³
